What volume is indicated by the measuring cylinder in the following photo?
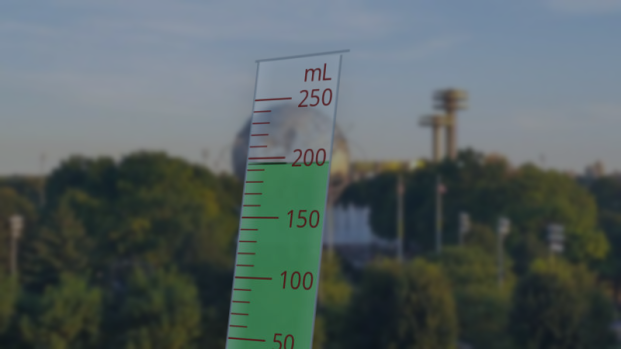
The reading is 195 mL
